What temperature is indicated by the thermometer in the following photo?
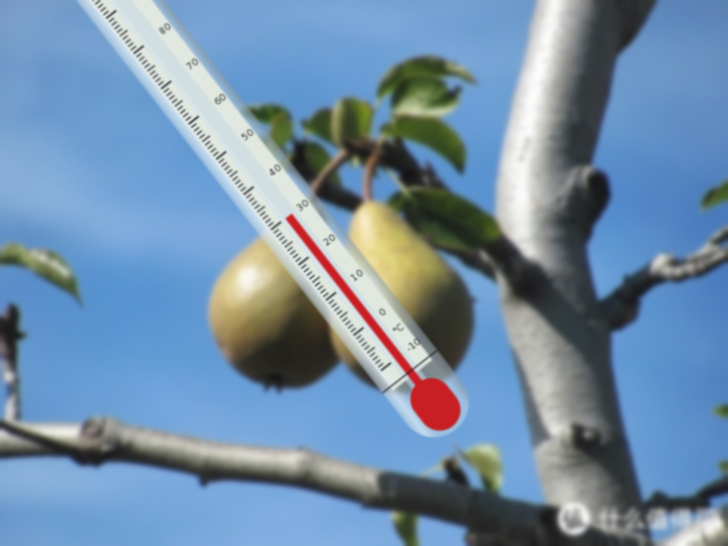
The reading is 30 °C
